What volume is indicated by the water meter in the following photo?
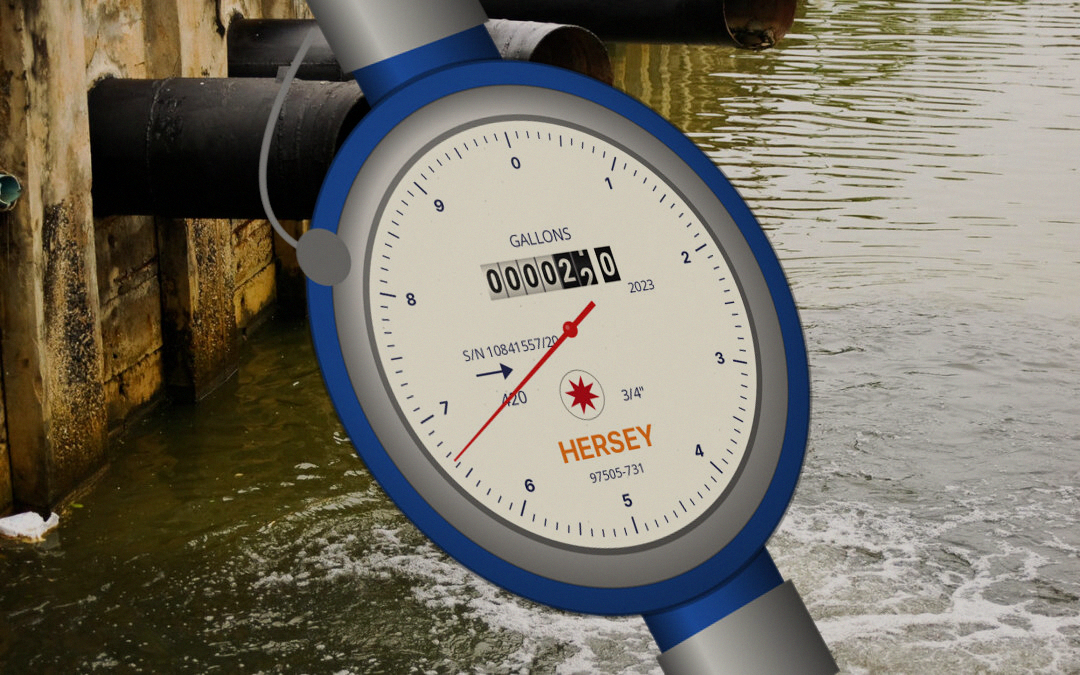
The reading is 216.6 gal
